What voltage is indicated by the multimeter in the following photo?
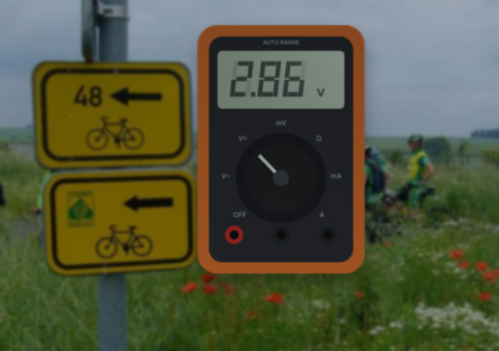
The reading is 2.86 V
